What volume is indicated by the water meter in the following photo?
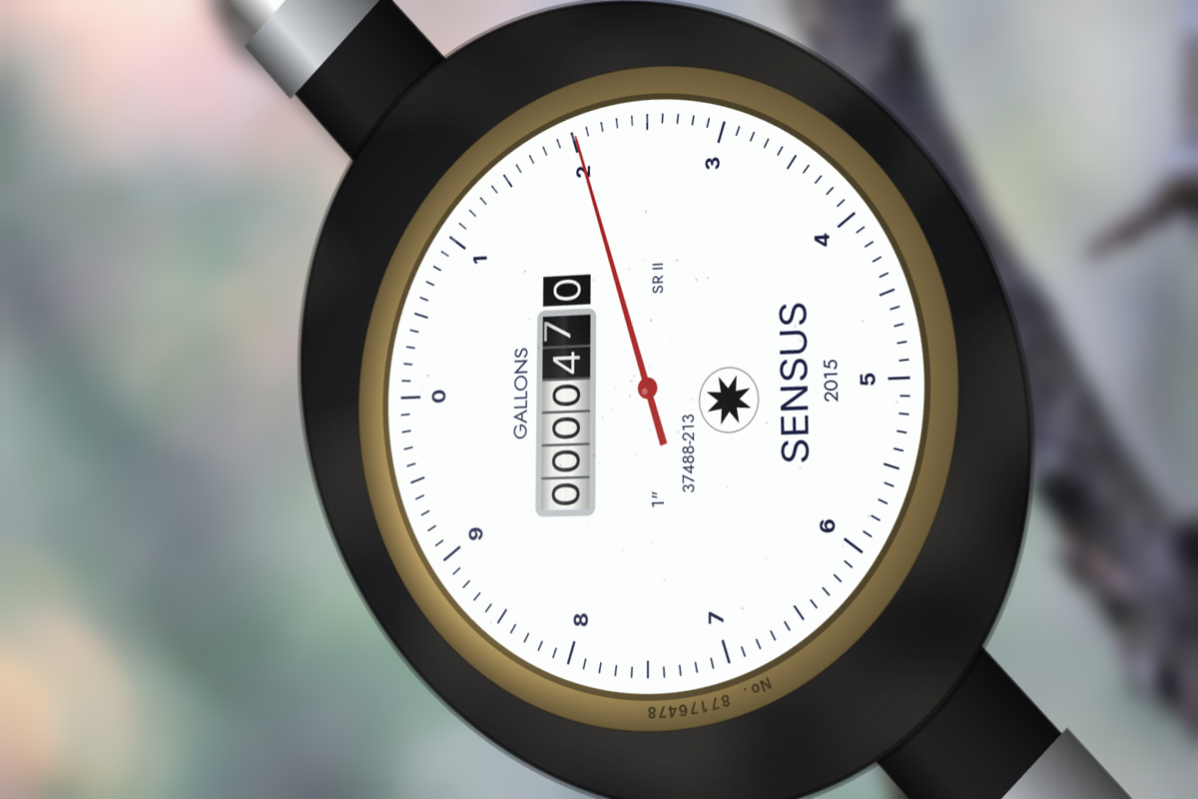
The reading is 472.0 gal
